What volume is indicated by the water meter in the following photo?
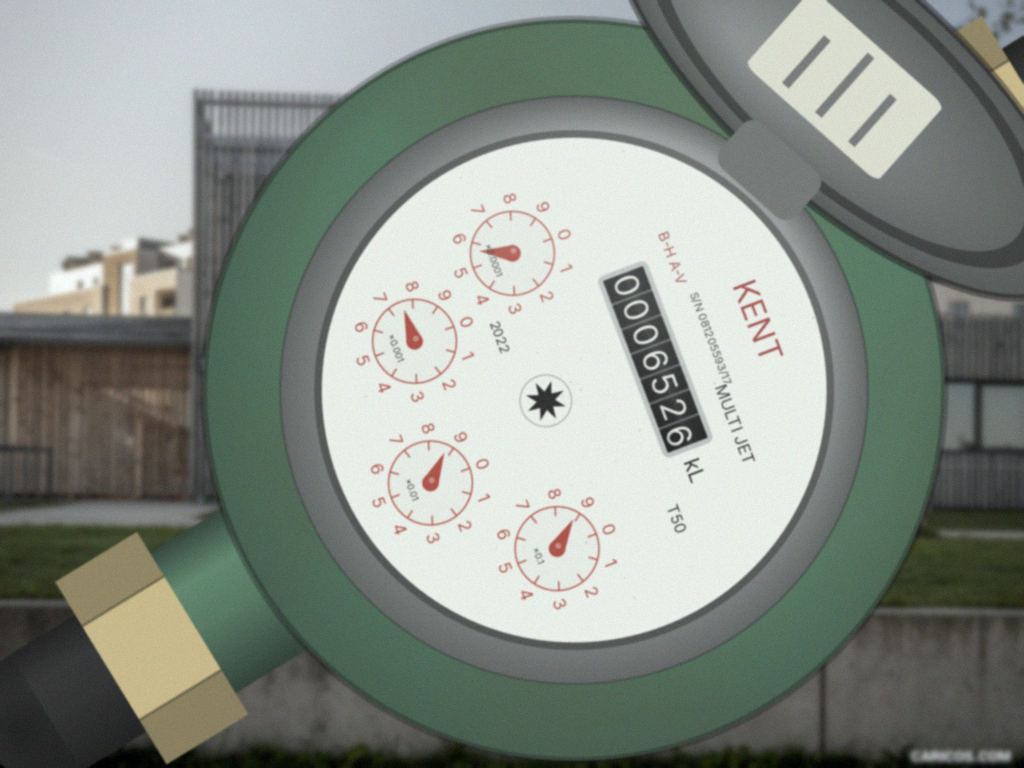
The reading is 6525.8875 kL
